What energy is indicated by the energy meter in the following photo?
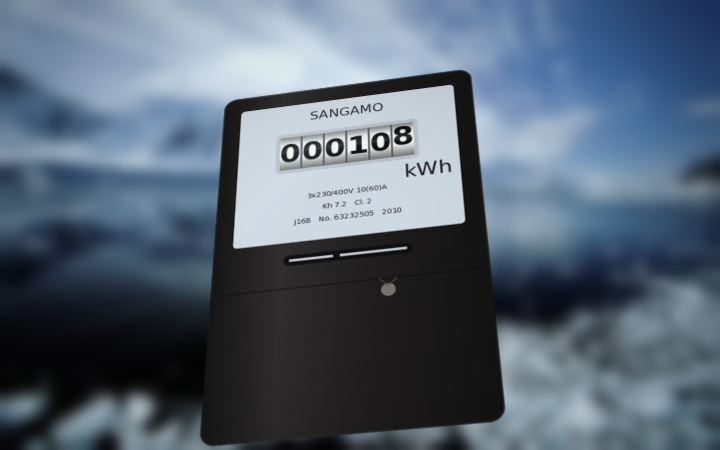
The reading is 108 kWh
